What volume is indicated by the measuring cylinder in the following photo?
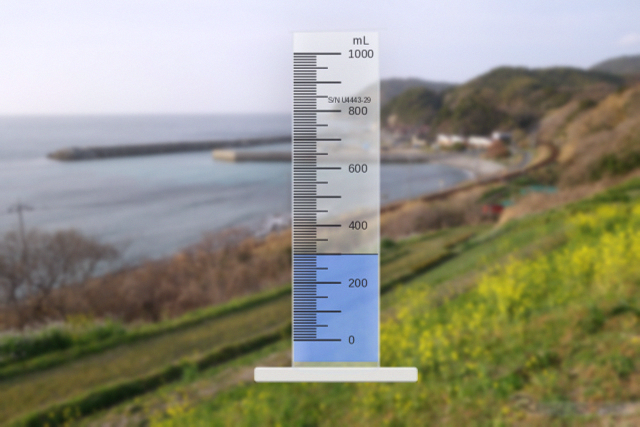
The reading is 300 mL
